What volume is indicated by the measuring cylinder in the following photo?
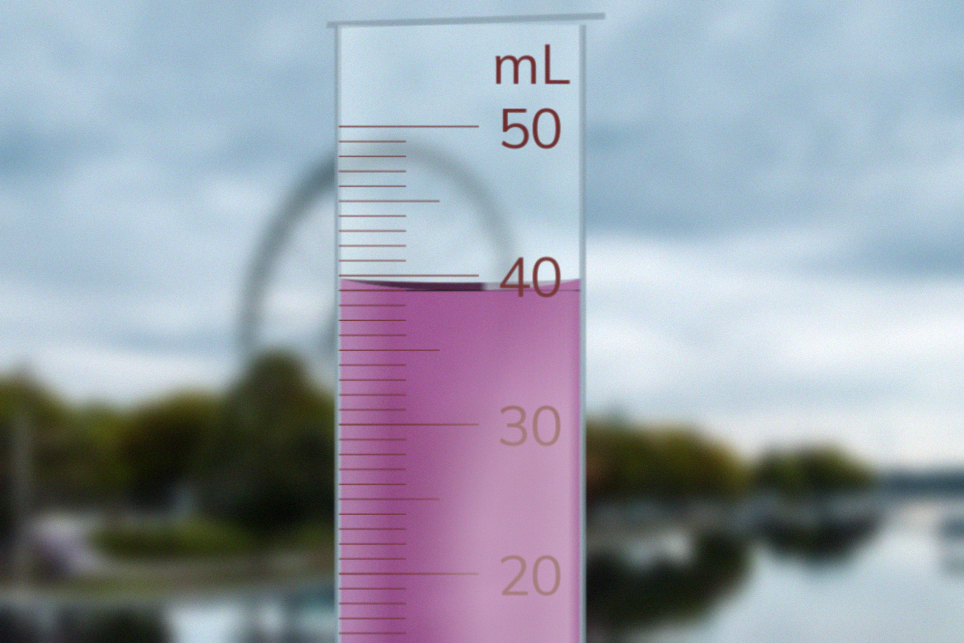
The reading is 39 mL
